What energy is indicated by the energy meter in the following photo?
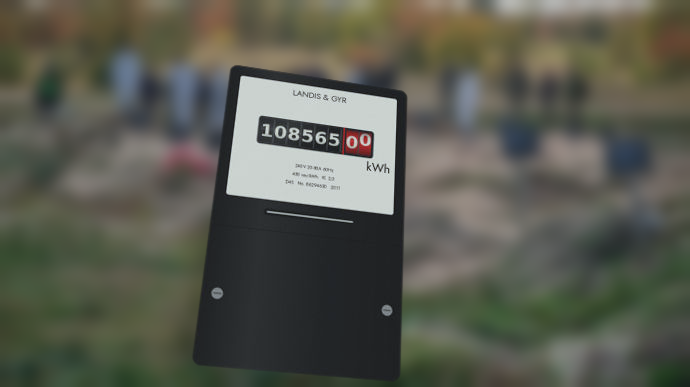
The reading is 108565.00 kWh
